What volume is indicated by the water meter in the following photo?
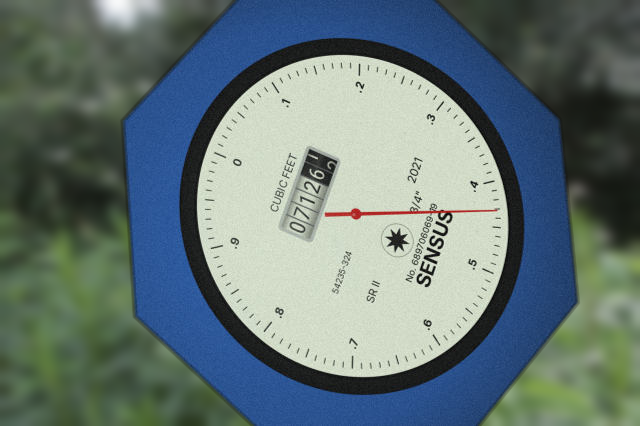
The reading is 71261.43 ft³
